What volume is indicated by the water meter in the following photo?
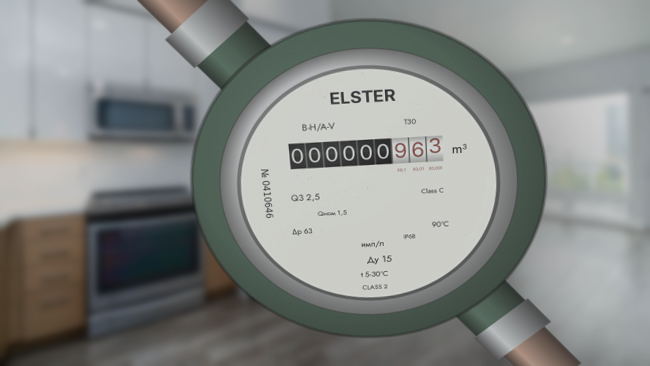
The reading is 0.963 m³
